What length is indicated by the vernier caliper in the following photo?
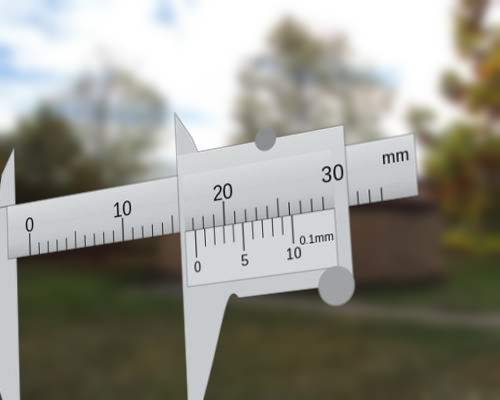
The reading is 17.2 mm
